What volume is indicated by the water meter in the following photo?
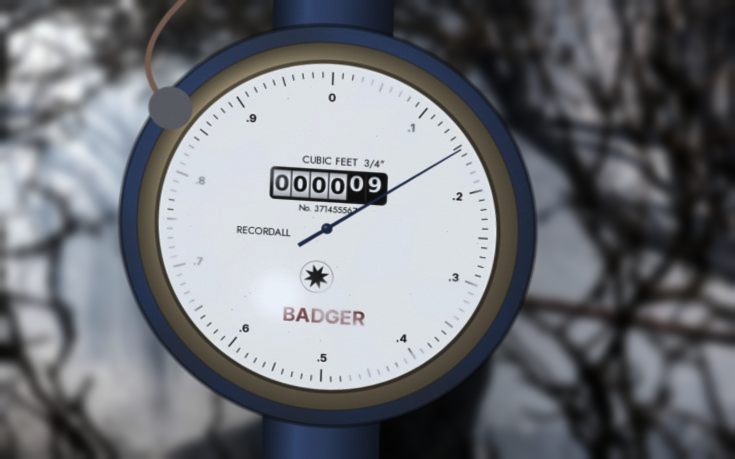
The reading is 9.15 ft³
